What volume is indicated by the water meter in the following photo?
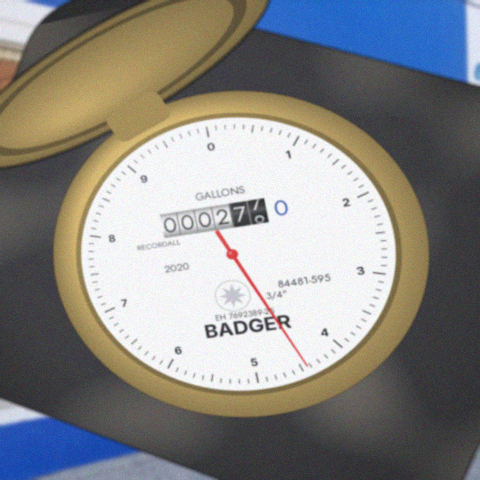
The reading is 2774.4 gal
